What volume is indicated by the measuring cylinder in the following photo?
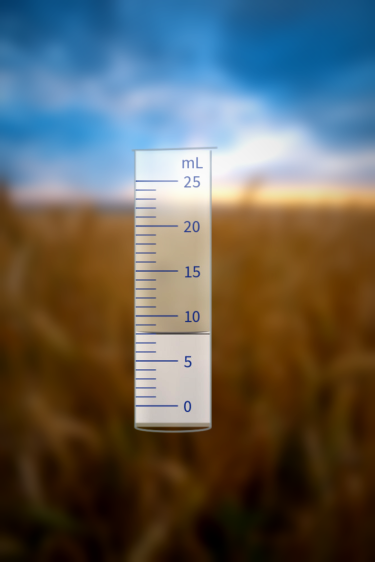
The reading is 8 mL
